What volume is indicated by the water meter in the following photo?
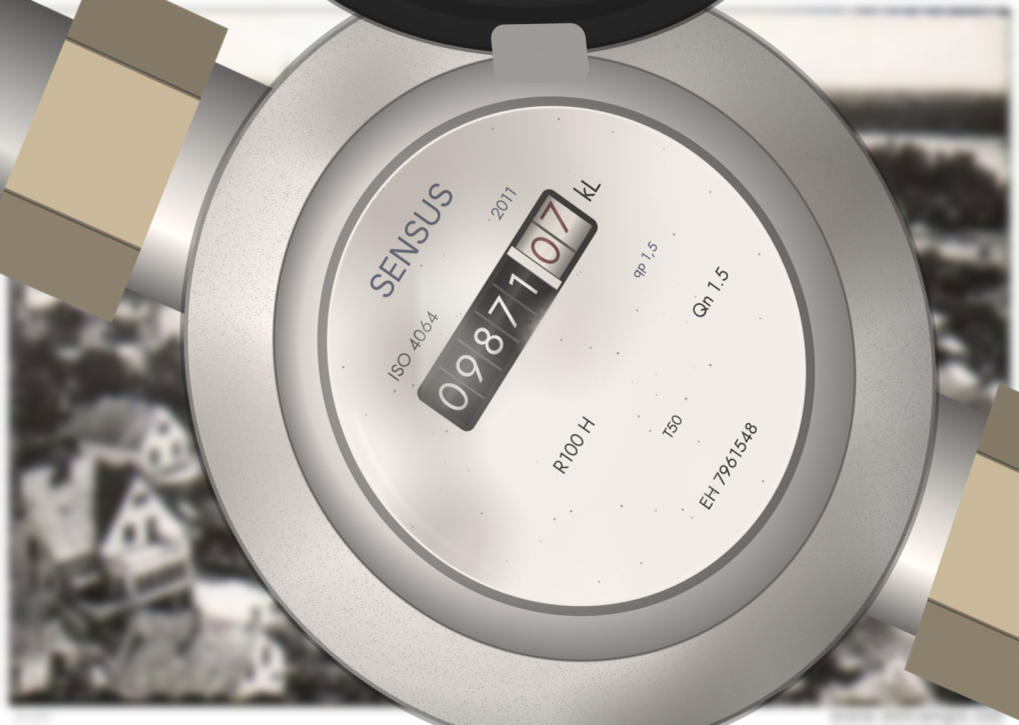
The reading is 9871.07 kL
